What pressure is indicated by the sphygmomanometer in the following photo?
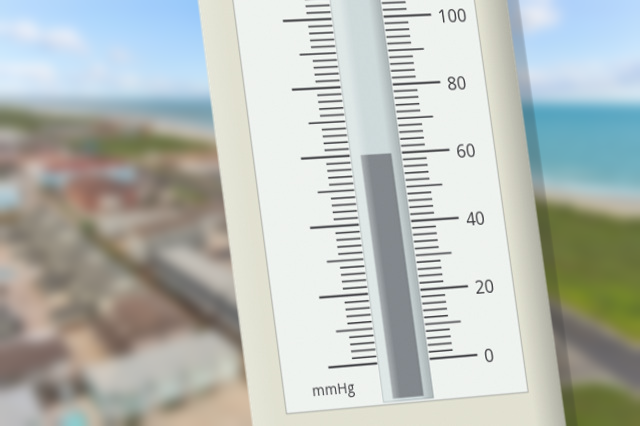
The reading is 60 mmHg
